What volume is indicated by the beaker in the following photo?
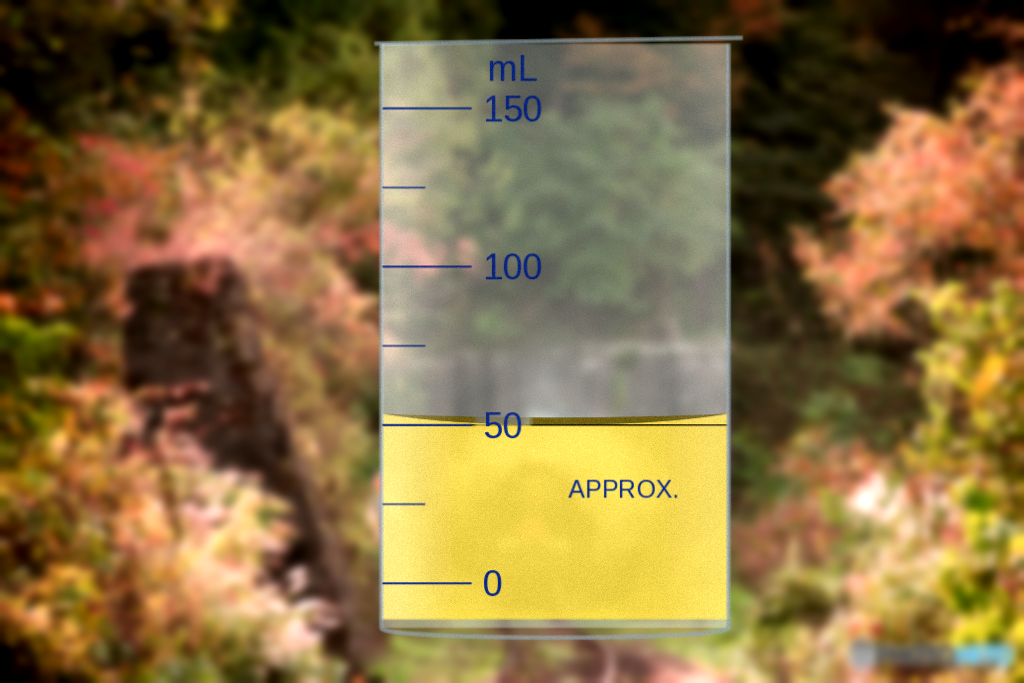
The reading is 50 mL
